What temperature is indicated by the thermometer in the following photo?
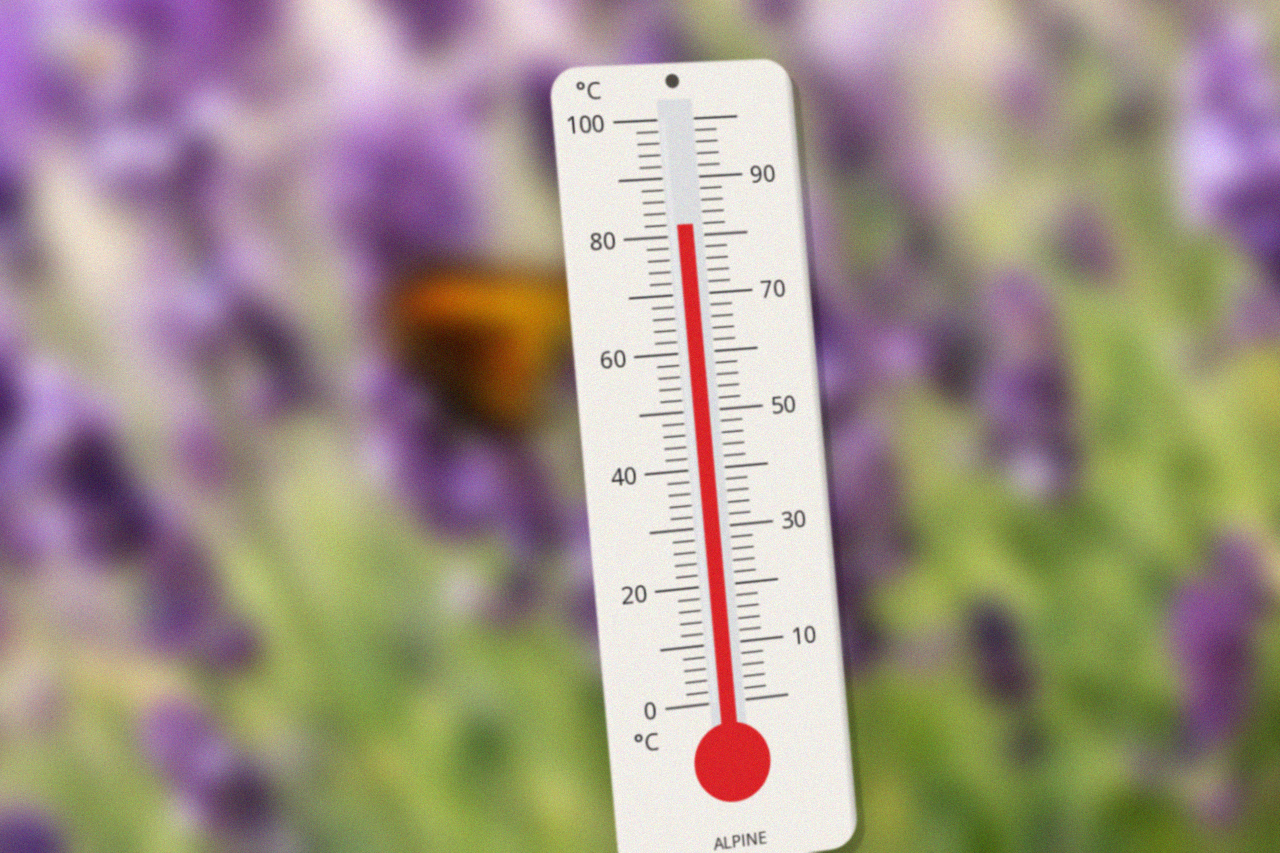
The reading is 82 °C
